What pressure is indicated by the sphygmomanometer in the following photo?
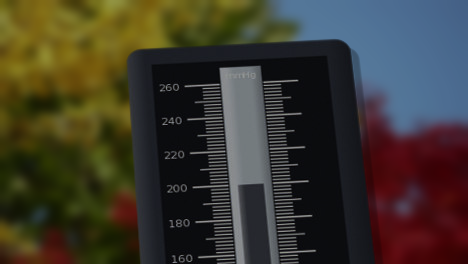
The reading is 200 mmHg
